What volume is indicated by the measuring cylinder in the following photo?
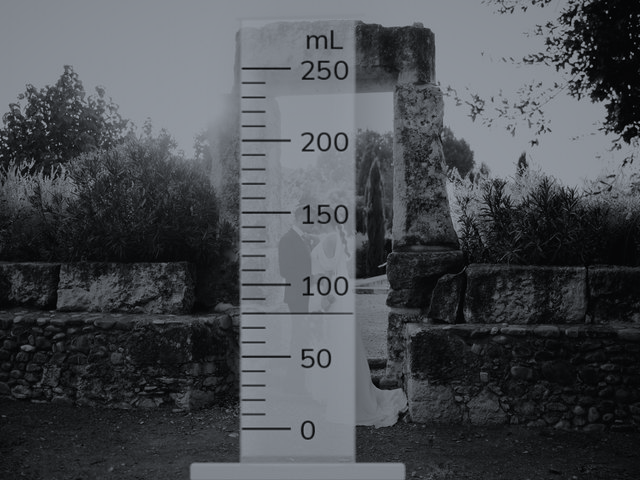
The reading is 80 mL
